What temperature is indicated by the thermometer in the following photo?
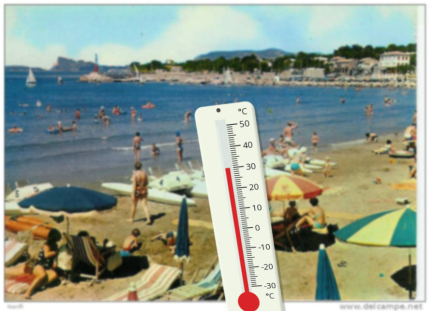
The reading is 30 °C
